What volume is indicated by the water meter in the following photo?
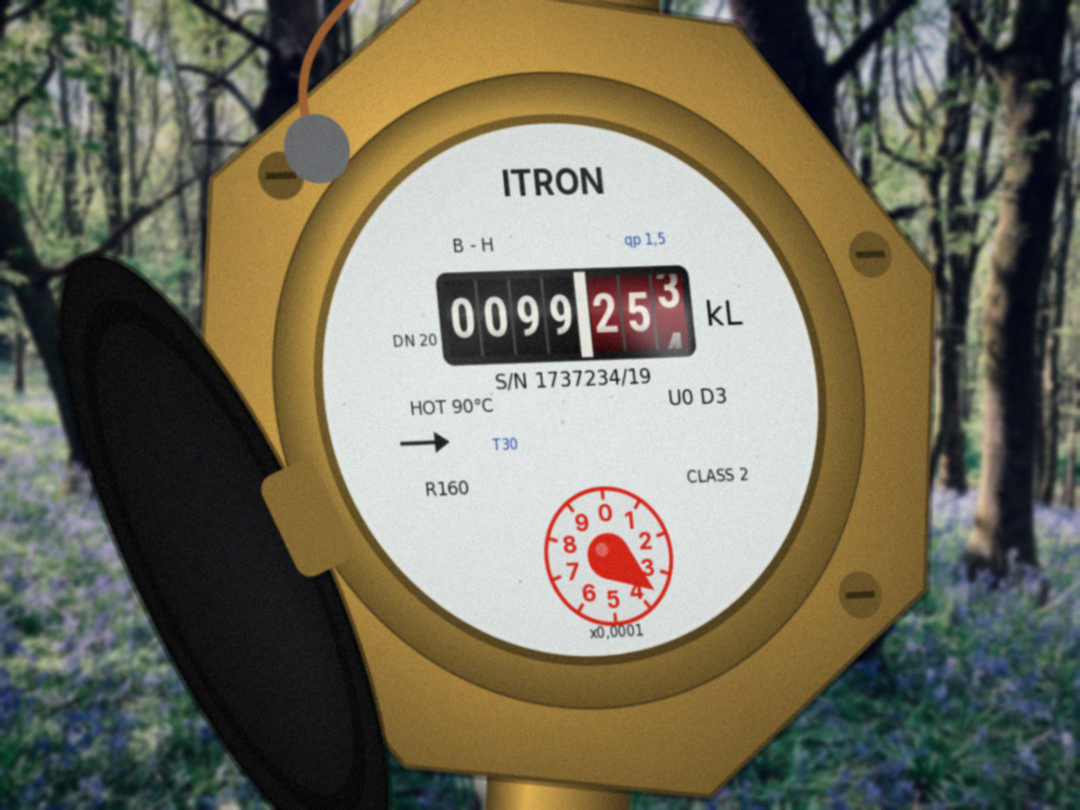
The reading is 99.2533 kL
